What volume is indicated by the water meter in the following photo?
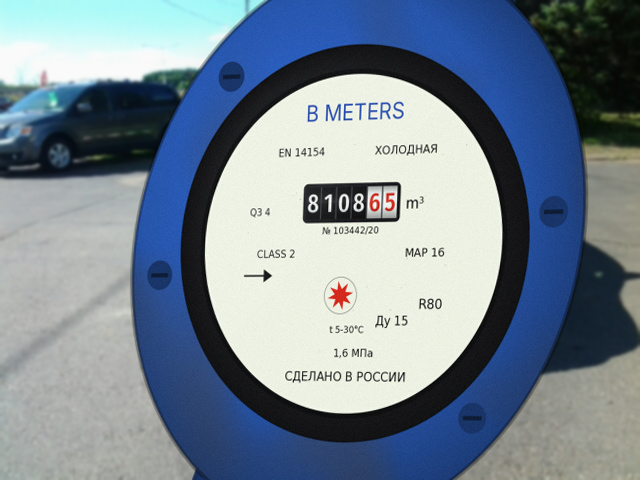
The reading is 8108.65 m³
